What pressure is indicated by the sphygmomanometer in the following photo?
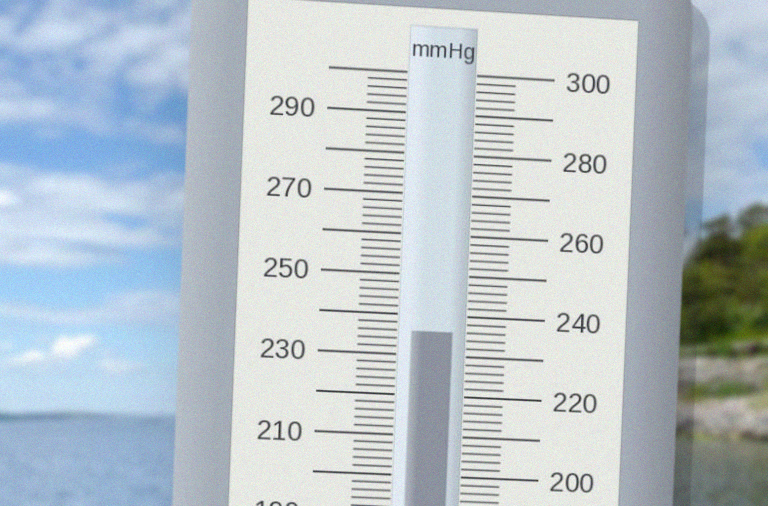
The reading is 236 mmHg
